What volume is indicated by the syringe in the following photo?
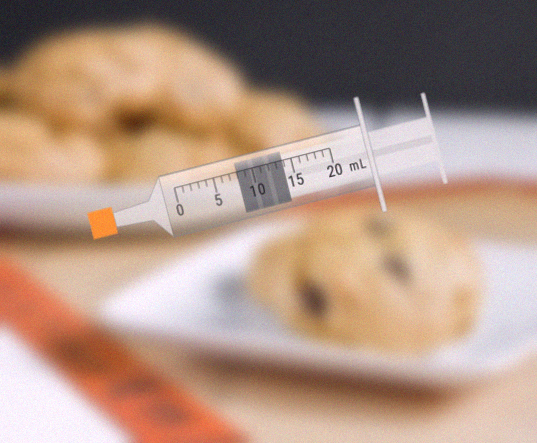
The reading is 8 mL
